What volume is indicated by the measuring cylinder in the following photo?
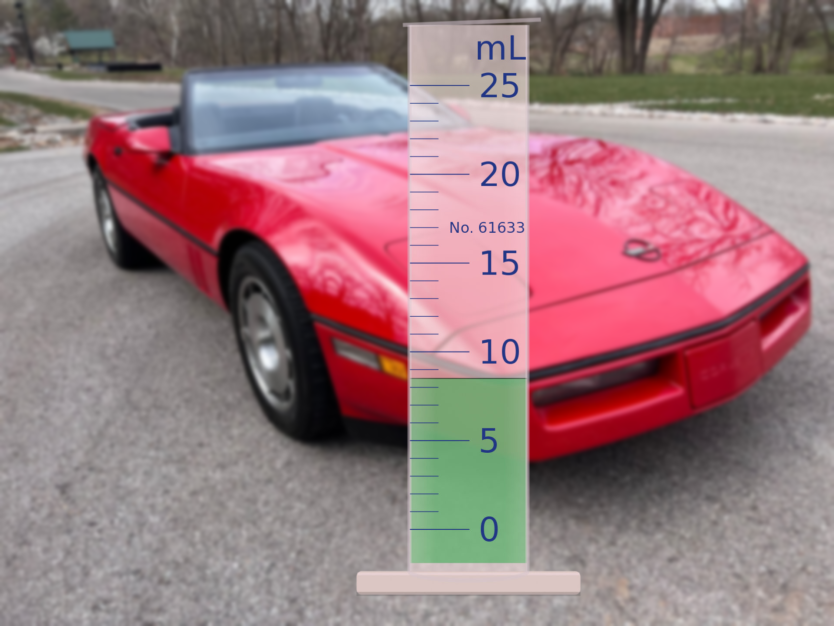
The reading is 8.5 mL
